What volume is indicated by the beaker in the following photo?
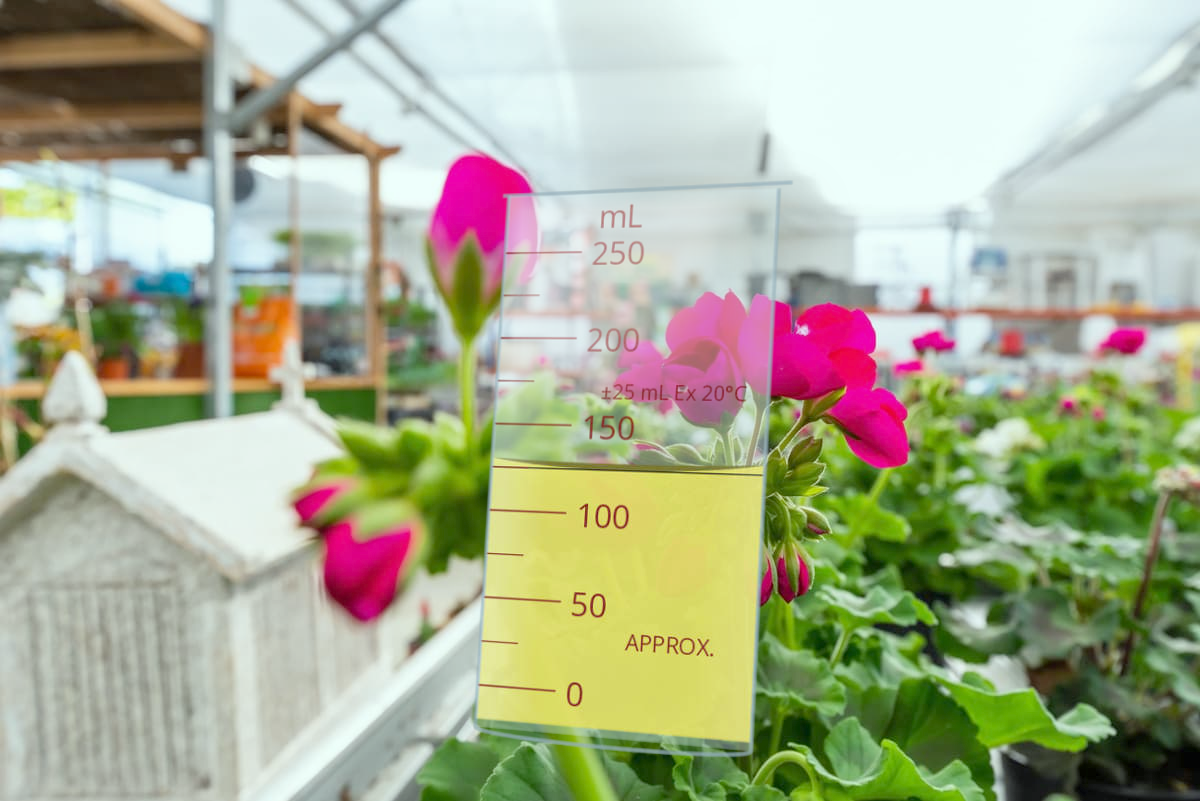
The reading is 125 mL
